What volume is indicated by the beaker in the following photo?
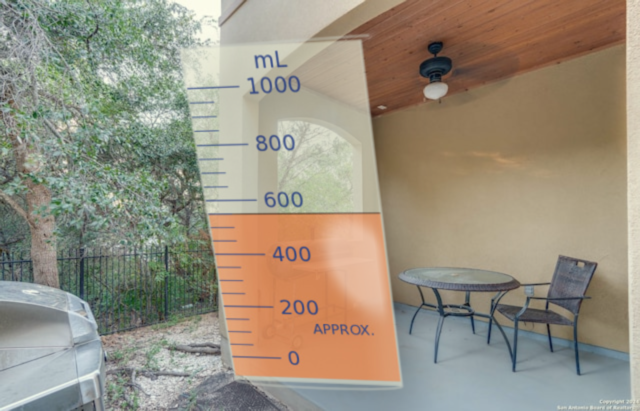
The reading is 550 mL
